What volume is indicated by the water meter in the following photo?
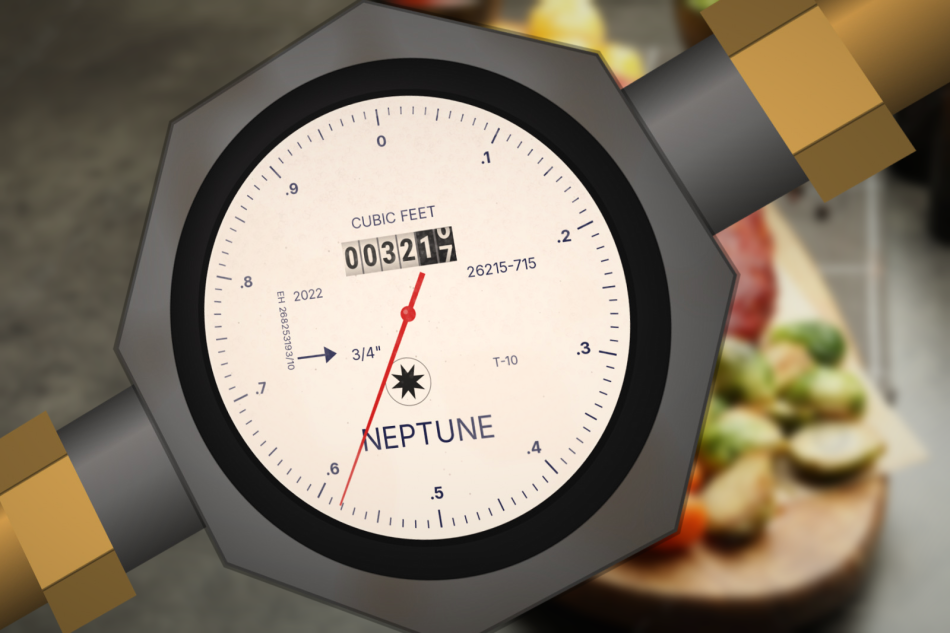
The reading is 3216.58 ft³
